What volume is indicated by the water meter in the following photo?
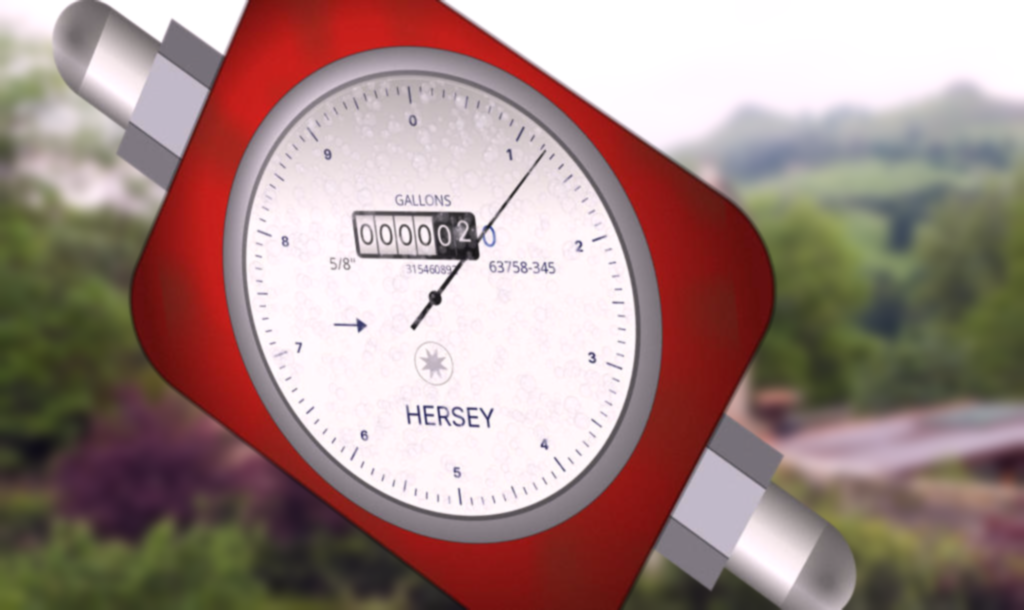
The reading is 21.2 gal
